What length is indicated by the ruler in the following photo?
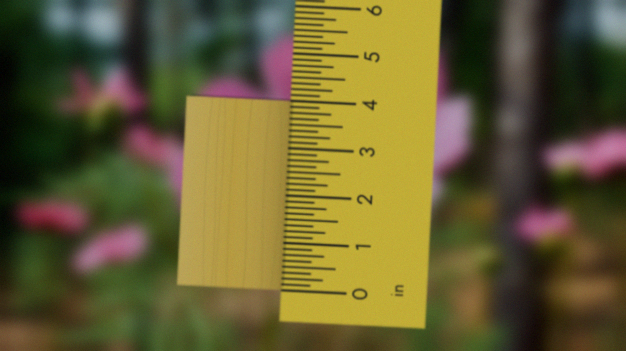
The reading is 4 in
